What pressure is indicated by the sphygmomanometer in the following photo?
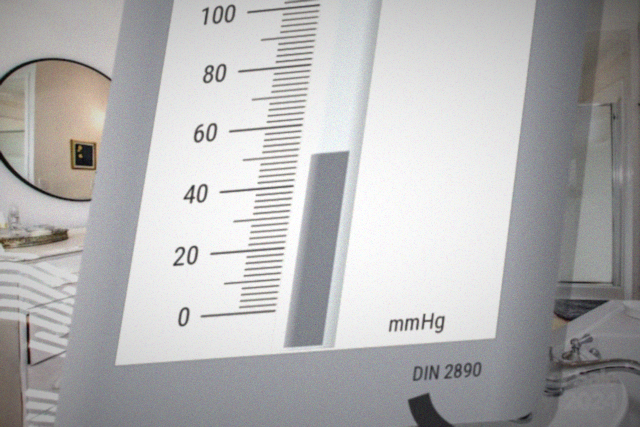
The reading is 50 mmHg
